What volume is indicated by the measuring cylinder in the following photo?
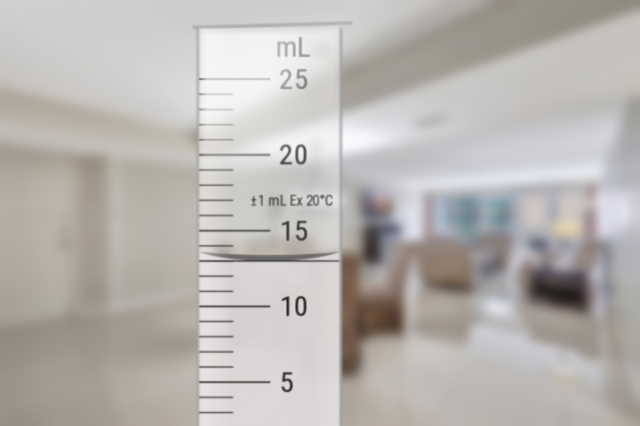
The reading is 13 mL
